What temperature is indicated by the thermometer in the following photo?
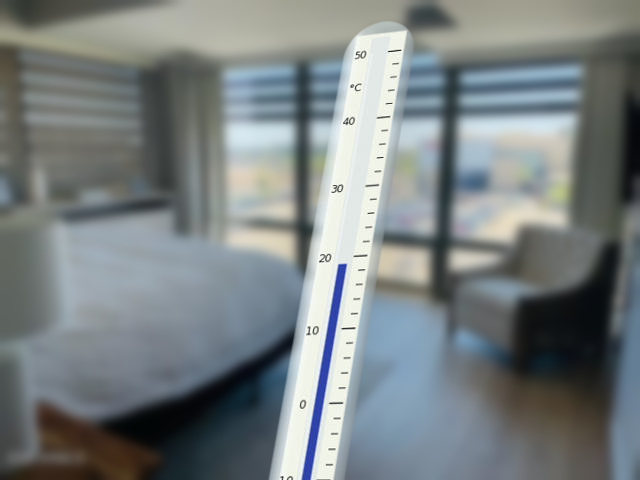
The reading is 19 °C
